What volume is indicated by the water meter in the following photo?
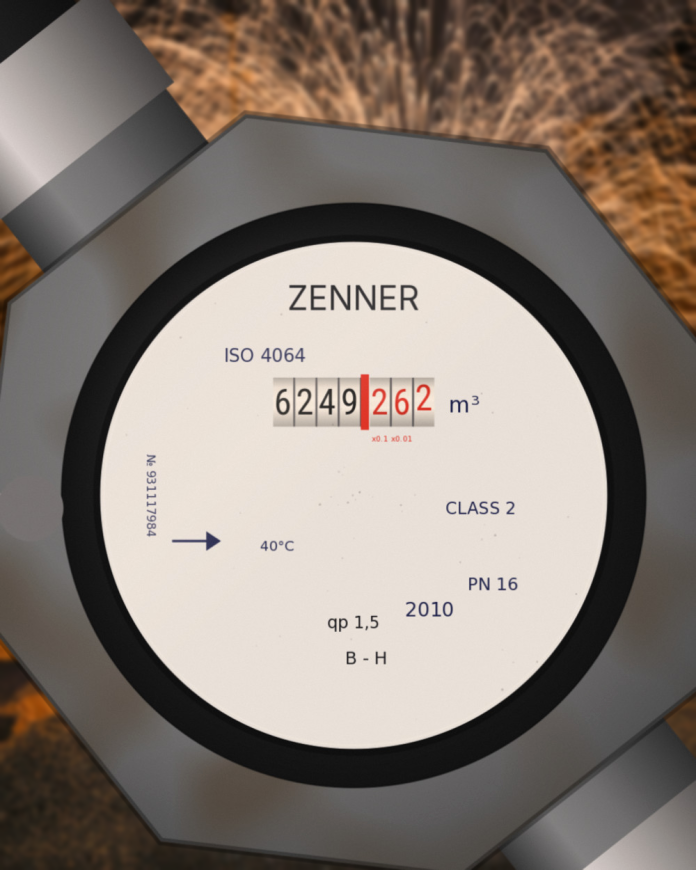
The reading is 6249.262 m³
